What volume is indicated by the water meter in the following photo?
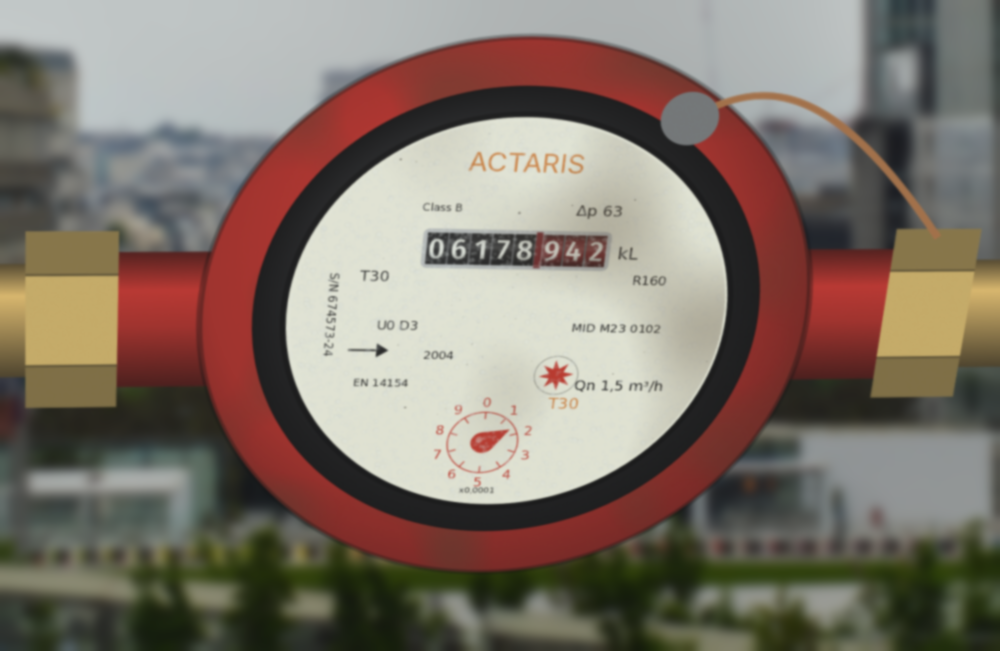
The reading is 6178.9421 kL
